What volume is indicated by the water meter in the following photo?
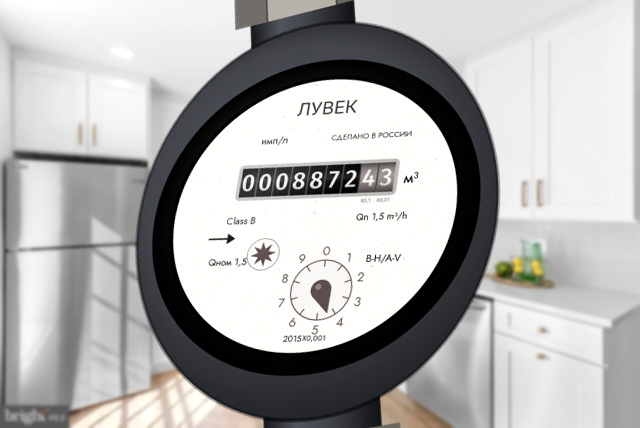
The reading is 8872.434 m³
